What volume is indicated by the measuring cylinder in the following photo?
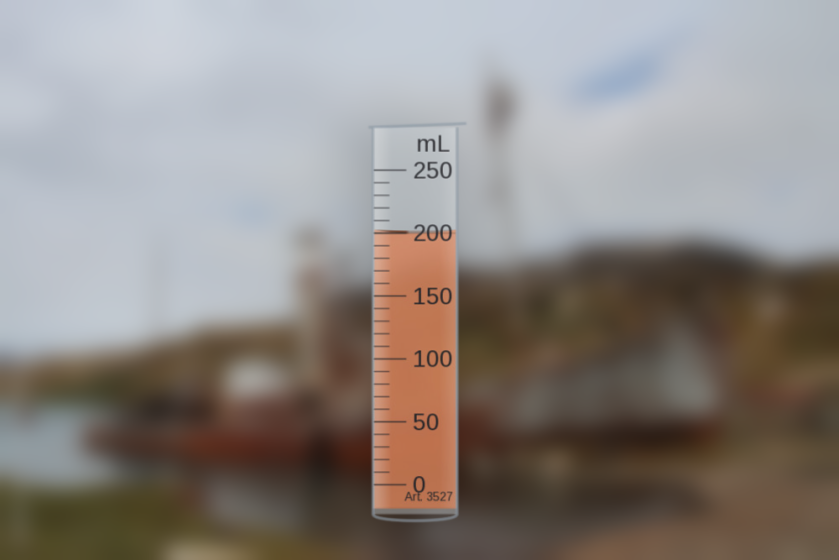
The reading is 200 mL
